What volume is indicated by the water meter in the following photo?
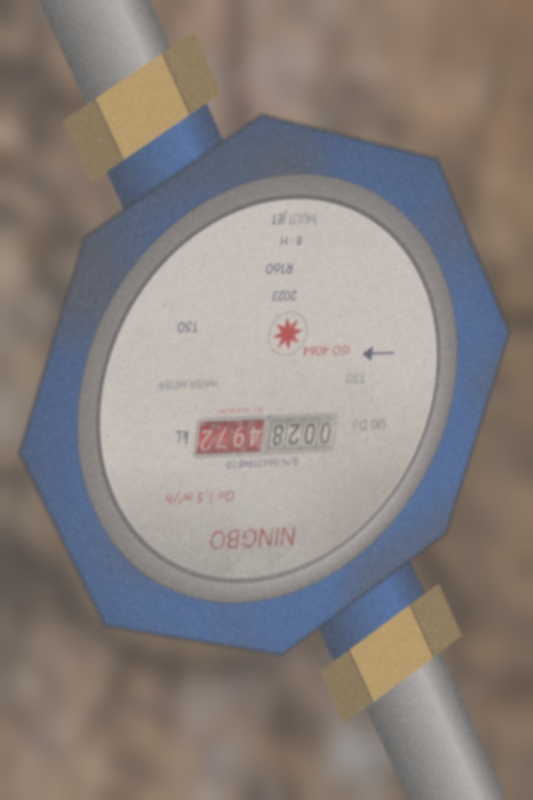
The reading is 28.4972 kL
